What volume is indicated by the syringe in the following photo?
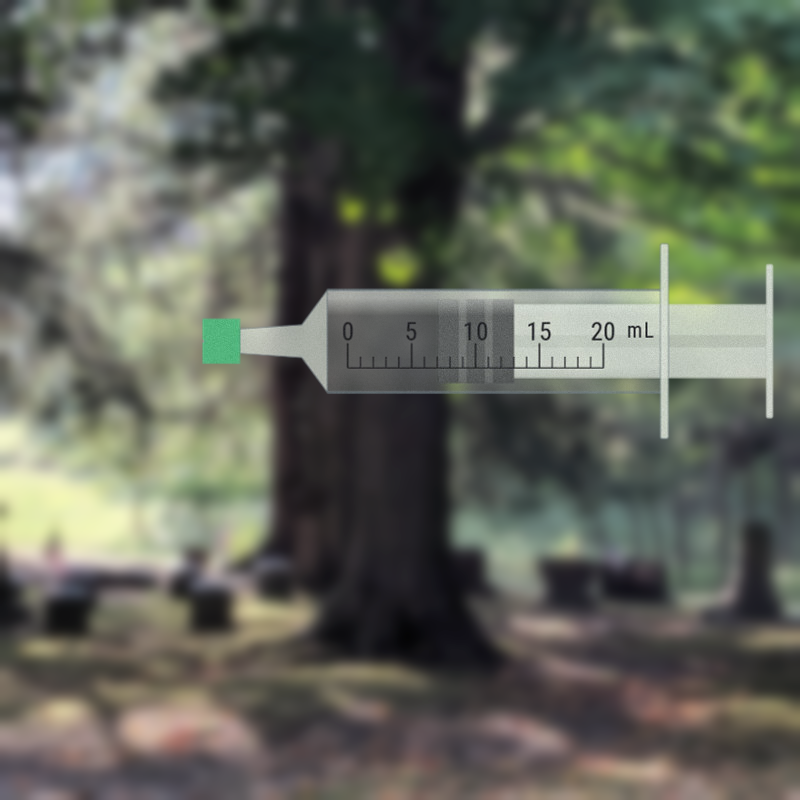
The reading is 7 mL
